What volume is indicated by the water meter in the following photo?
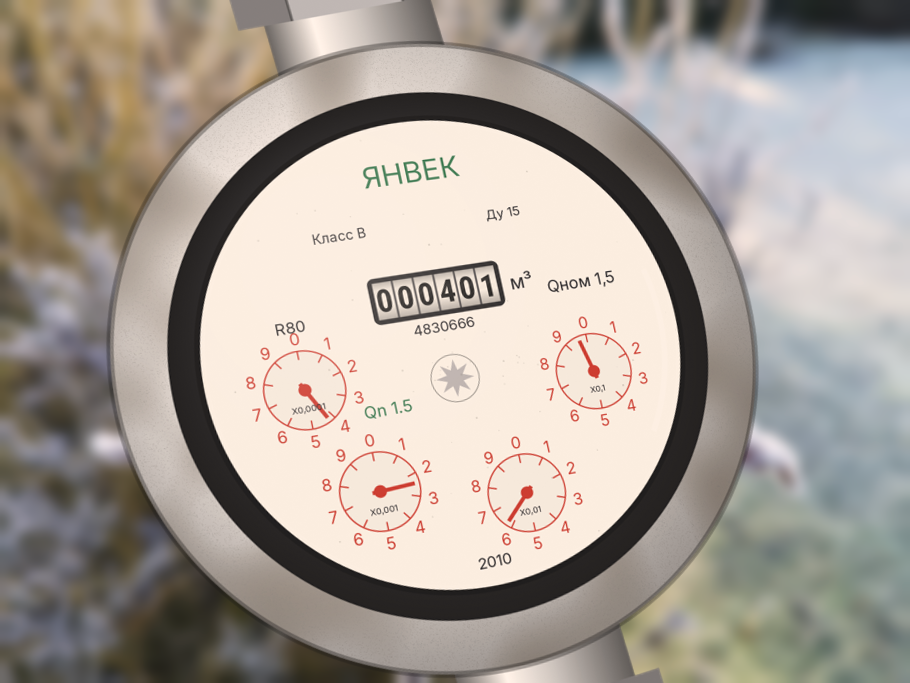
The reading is 400.9624 m³
